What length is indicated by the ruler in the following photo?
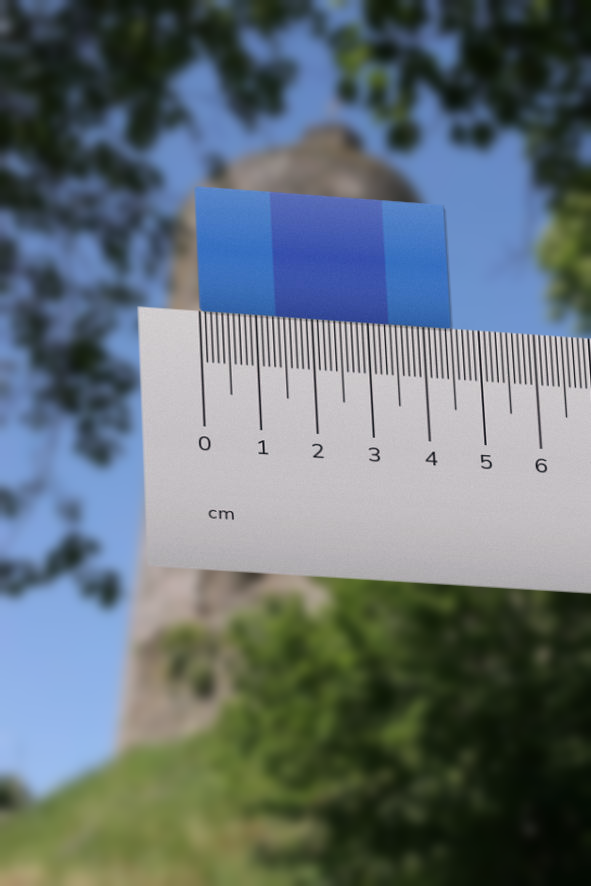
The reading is 4.5 cm
